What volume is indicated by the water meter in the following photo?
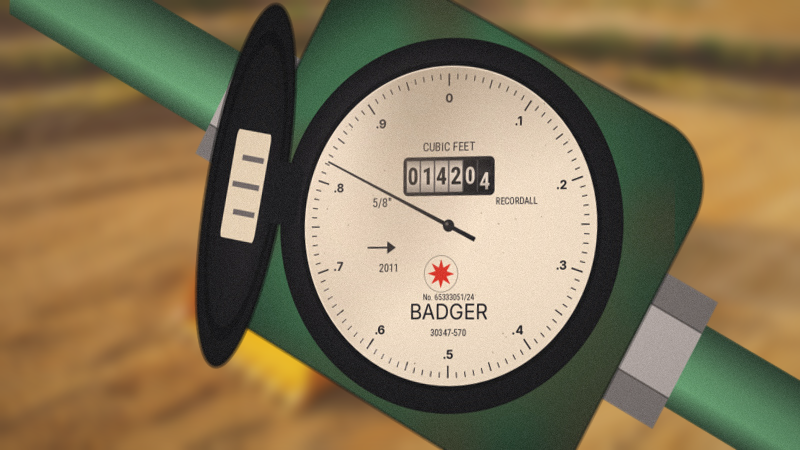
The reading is 14203.82 ft³
